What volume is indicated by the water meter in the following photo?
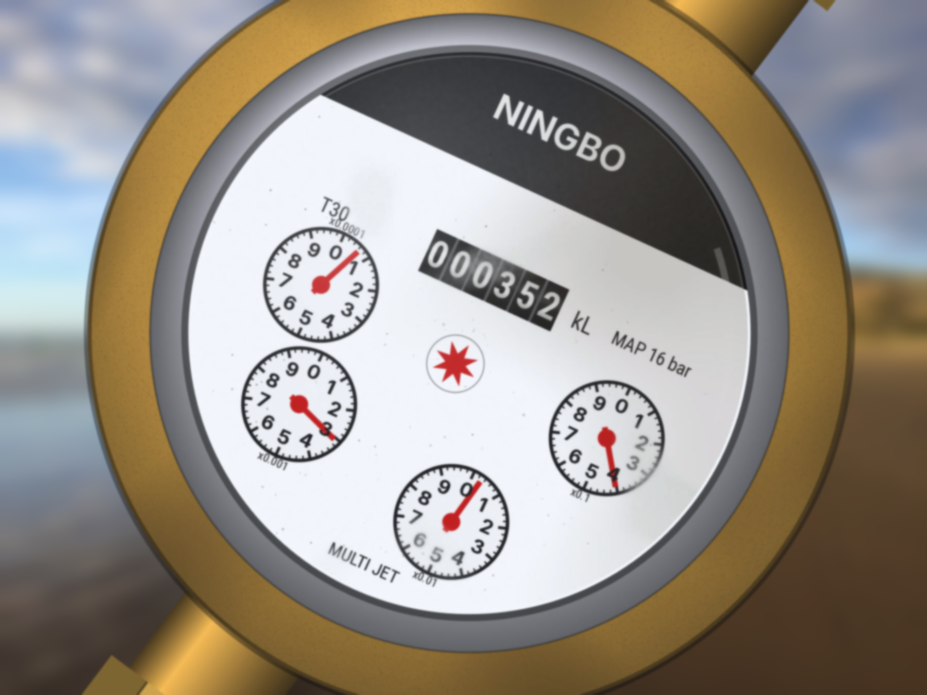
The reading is 352.4030 kL
